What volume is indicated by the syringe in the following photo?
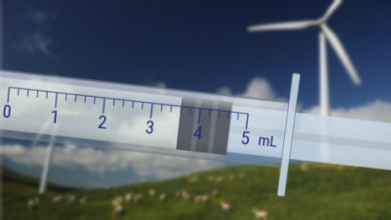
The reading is 3.6 mL
